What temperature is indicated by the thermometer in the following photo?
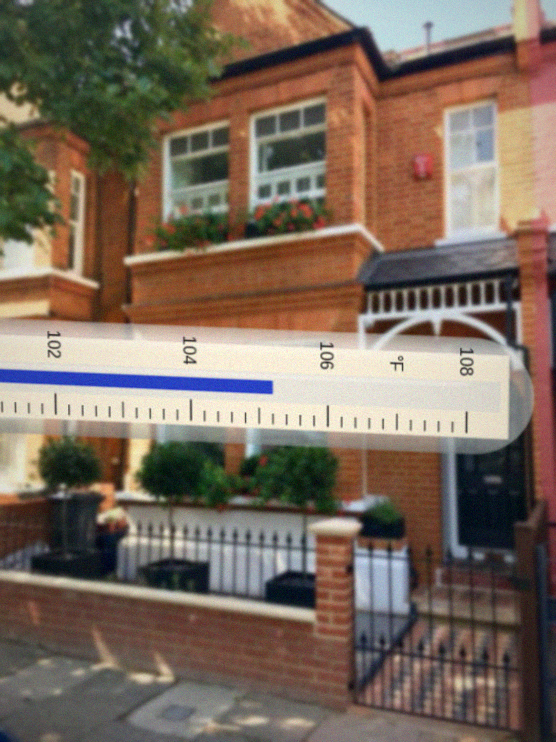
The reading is 105.2 °F
